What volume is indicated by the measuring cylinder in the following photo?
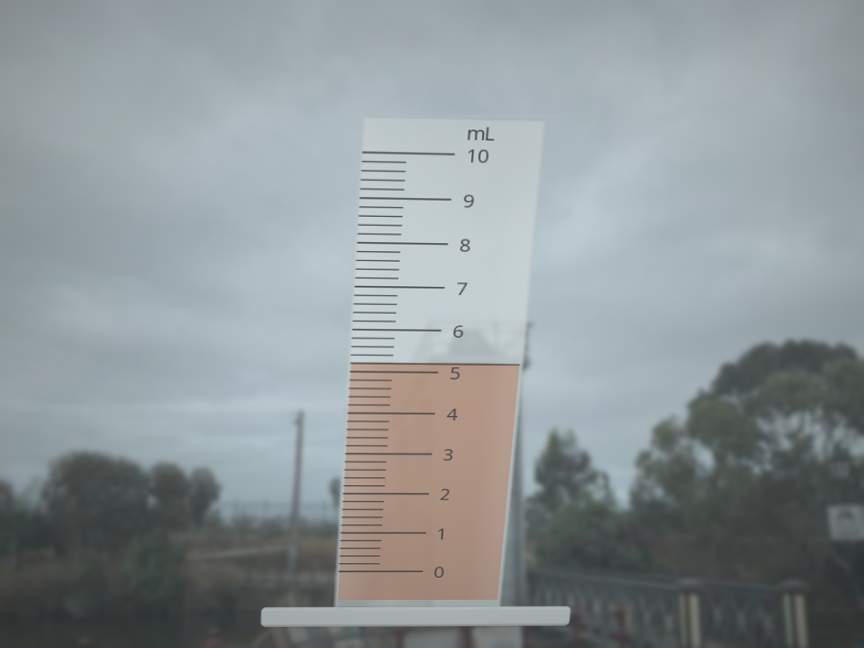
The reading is 5.2 mL
